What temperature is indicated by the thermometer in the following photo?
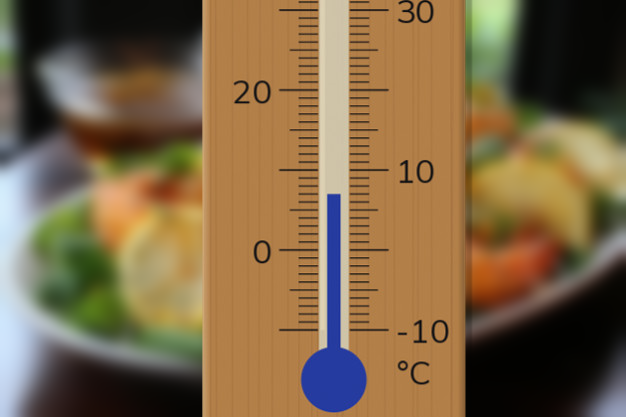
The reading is 7 °C
